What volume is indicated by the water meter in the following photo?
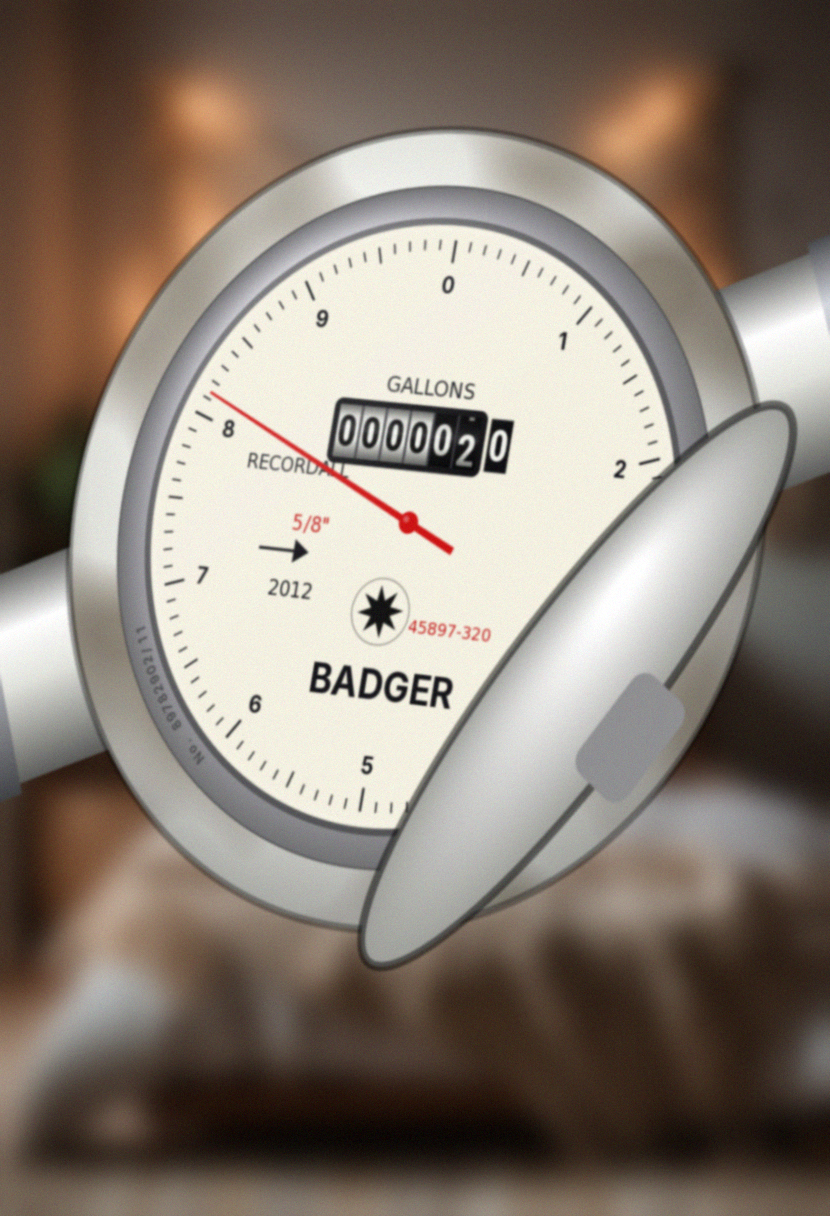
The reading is 18.1 gal
